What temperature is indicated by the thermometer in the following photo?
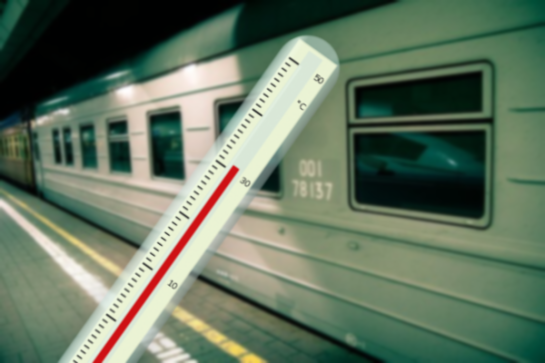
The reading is 31 °C
